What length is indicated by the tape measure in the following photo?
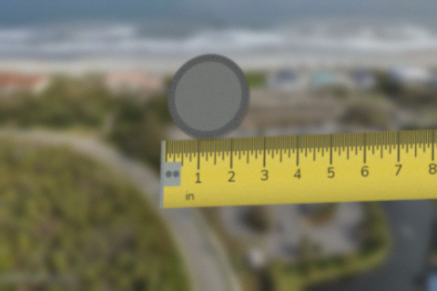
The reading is 2.5 in
